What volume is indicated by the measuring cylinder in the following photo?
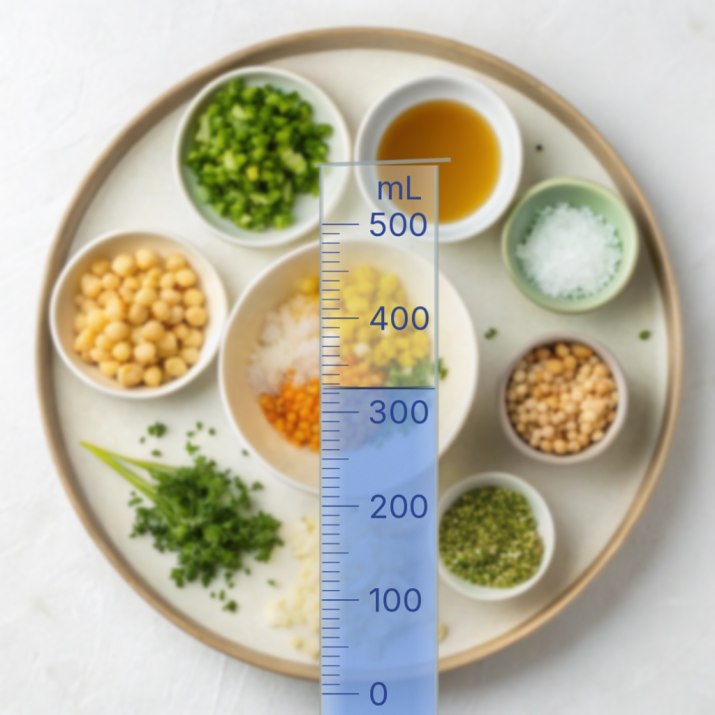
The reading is 325 mL
